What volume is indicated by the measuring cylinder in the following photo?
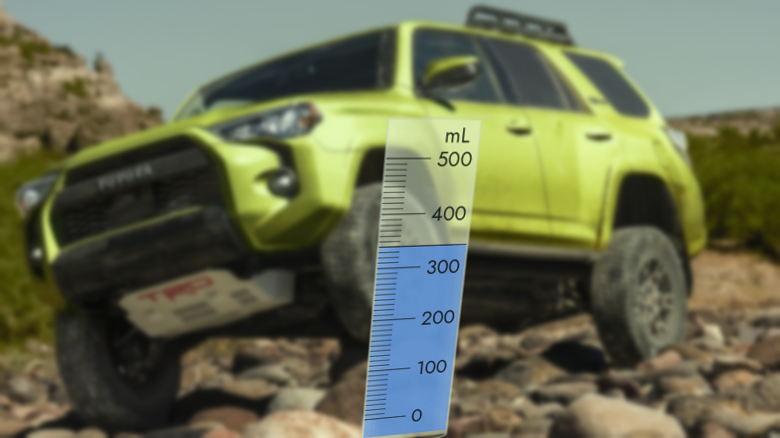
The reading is 340 mL
